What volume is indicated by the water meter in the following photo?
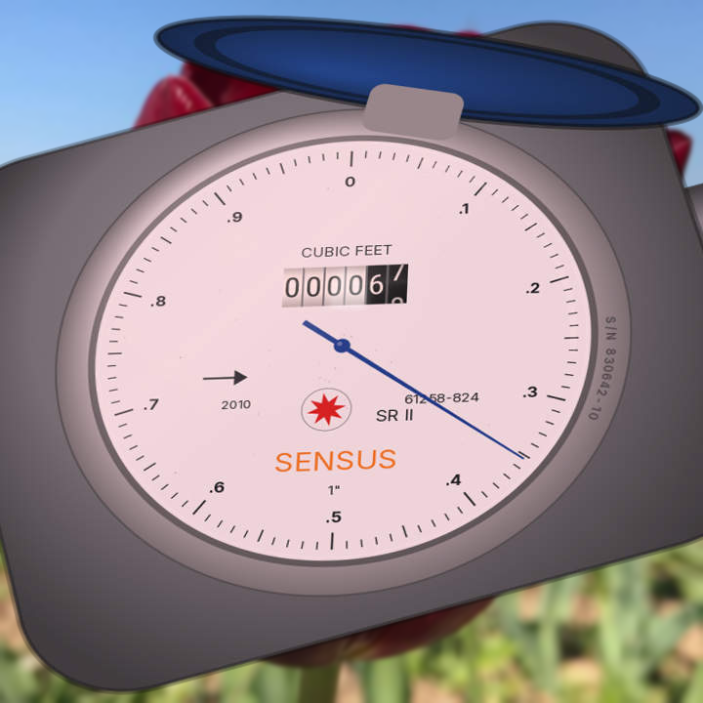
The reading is 67.35 ft³
